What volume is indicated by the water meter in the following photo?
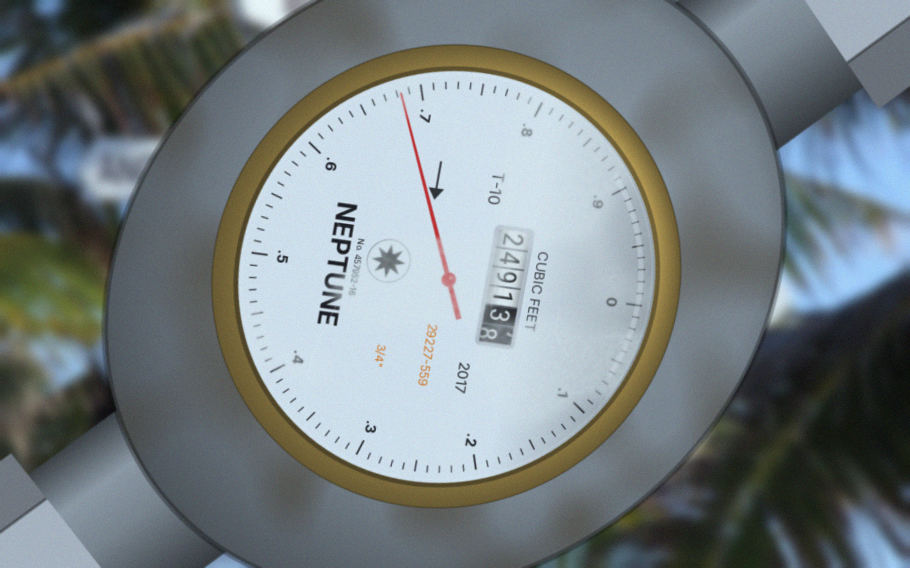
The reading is 249137.68 ft³
